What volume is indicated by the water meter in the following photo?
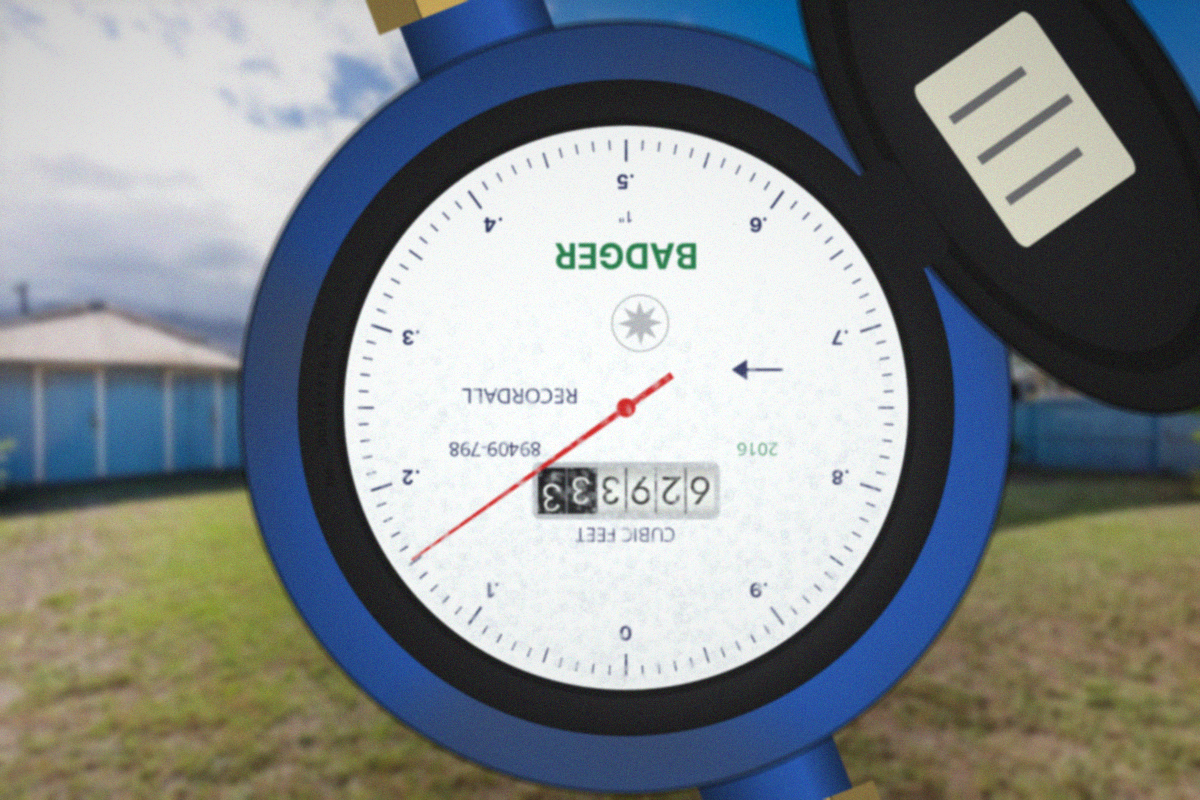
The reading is 629333.15 ft³
